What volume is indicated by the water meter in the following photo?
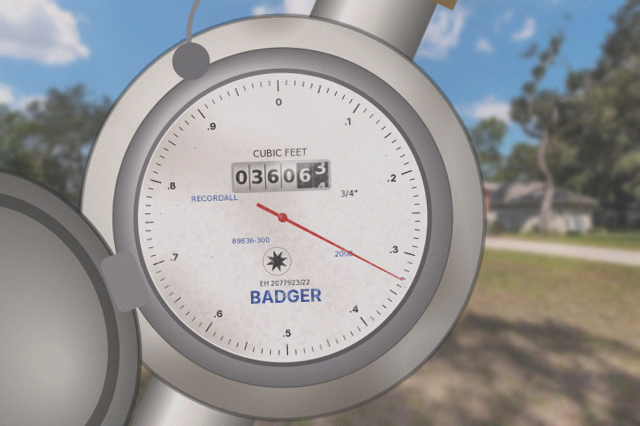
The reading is 36063.33 ft³
